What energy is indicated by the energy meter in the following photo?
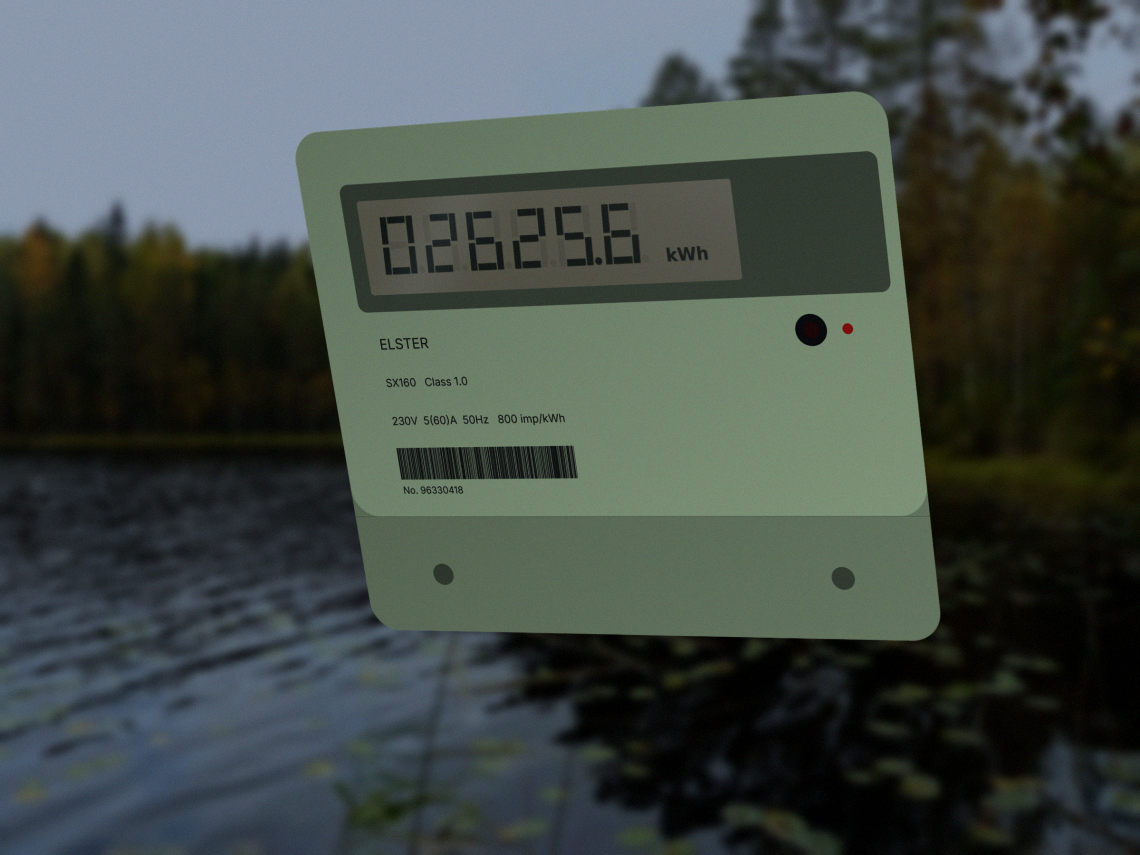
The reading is 2625.6 kWh
